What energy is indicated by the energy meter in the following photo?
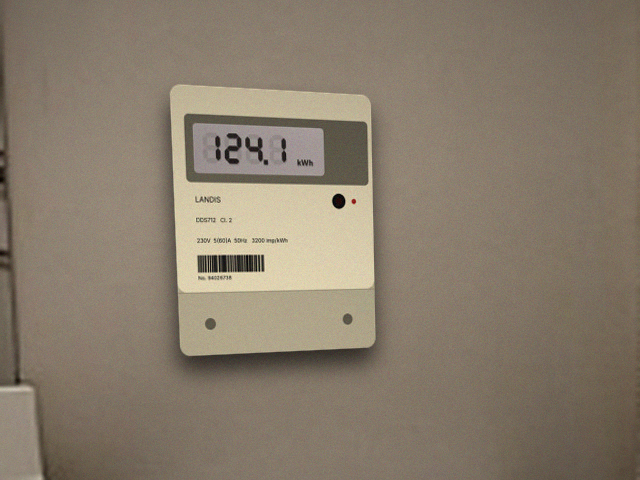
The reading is 124.1 kWh
